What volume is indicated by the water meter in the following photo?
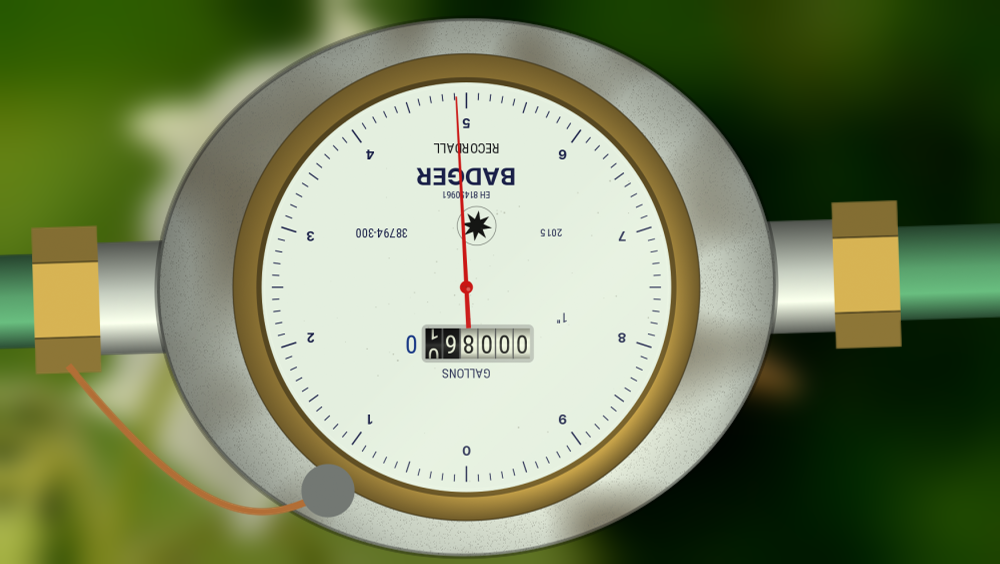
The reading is 8604.9 gal
